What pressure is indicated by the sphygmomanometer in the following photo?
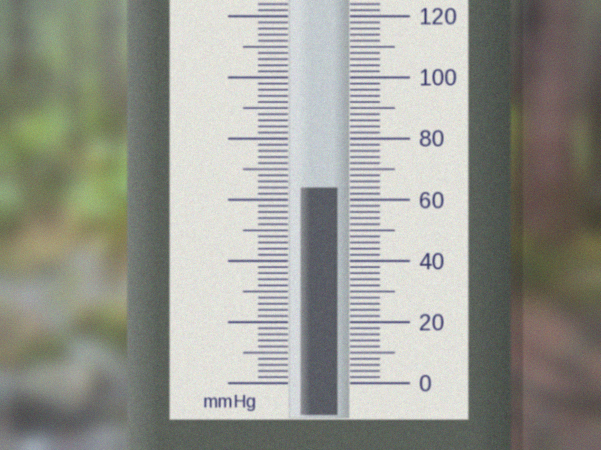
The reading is 64 mmHg
